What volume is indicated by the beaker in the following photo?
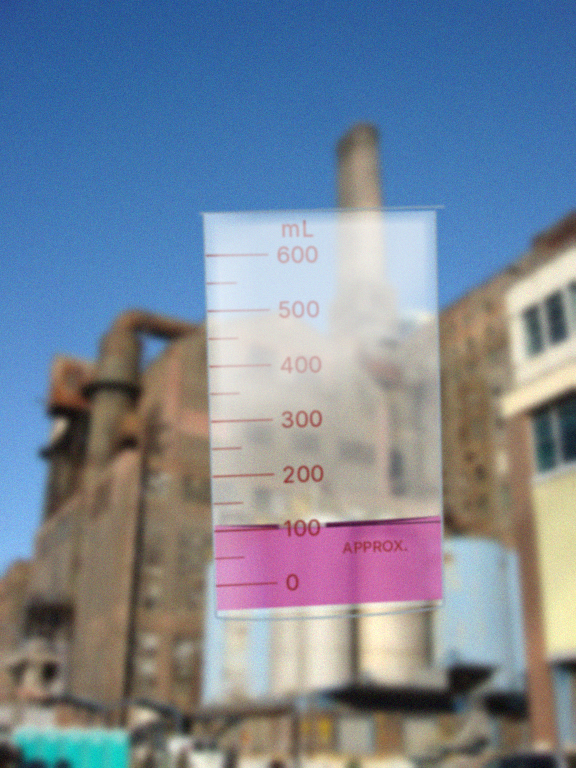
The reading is 100 mL
